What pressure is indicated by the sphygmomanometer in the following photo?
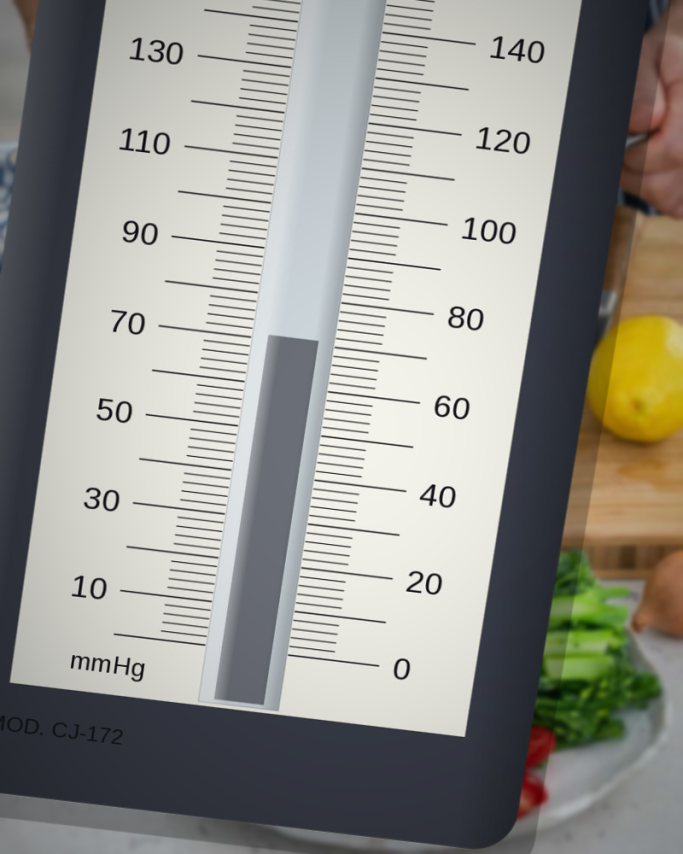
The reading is 71 mmHg
